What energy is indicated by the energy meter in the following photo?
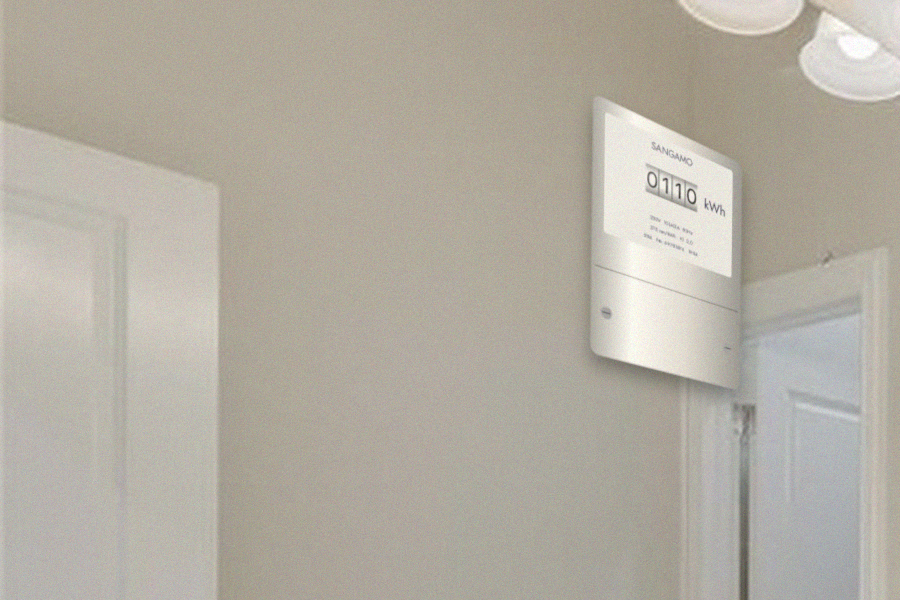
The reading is 110 kWh
